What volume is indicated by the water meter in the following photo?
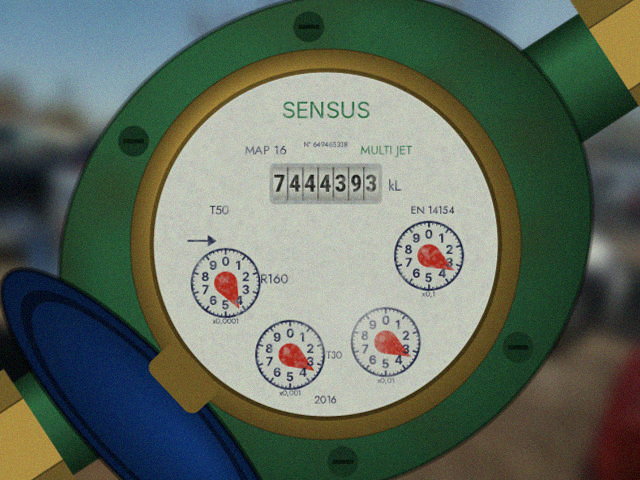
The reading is 7444393.3334 kL
